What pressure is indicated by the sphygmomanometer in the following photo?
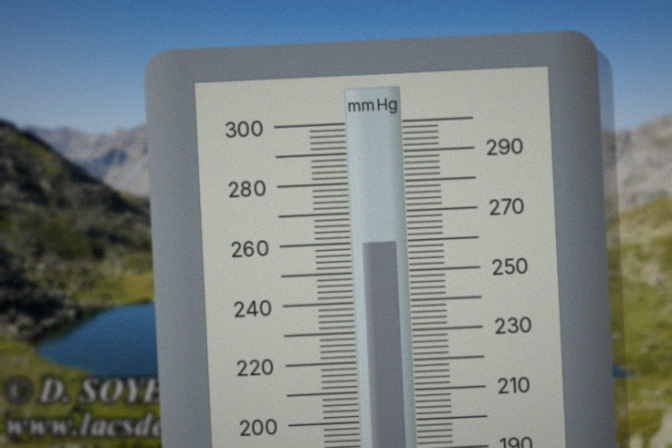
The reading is 260 mmHg
